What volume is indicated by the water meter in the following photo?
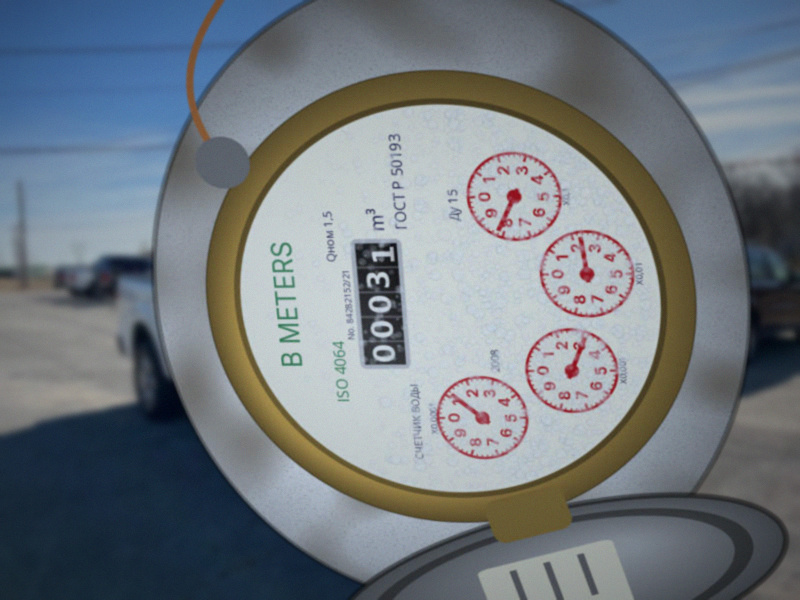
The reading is 30.8231 m³
